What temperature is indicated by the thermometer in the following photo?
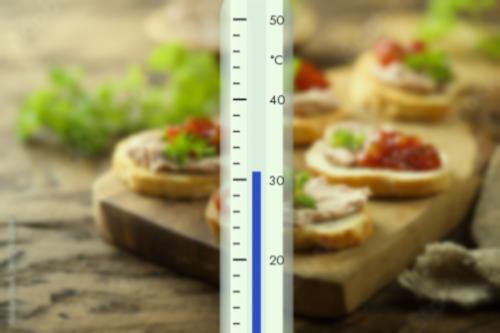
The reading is 31 °C
